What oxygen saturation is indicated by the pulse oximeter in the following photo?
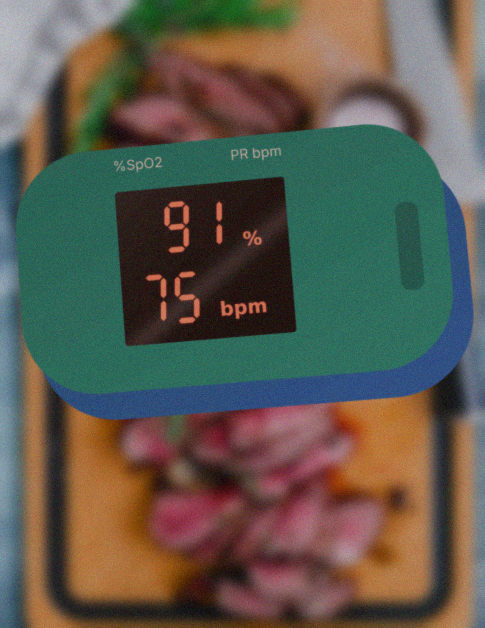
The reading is 91 %
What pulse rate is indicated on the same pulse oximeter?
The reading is 75 bpm
